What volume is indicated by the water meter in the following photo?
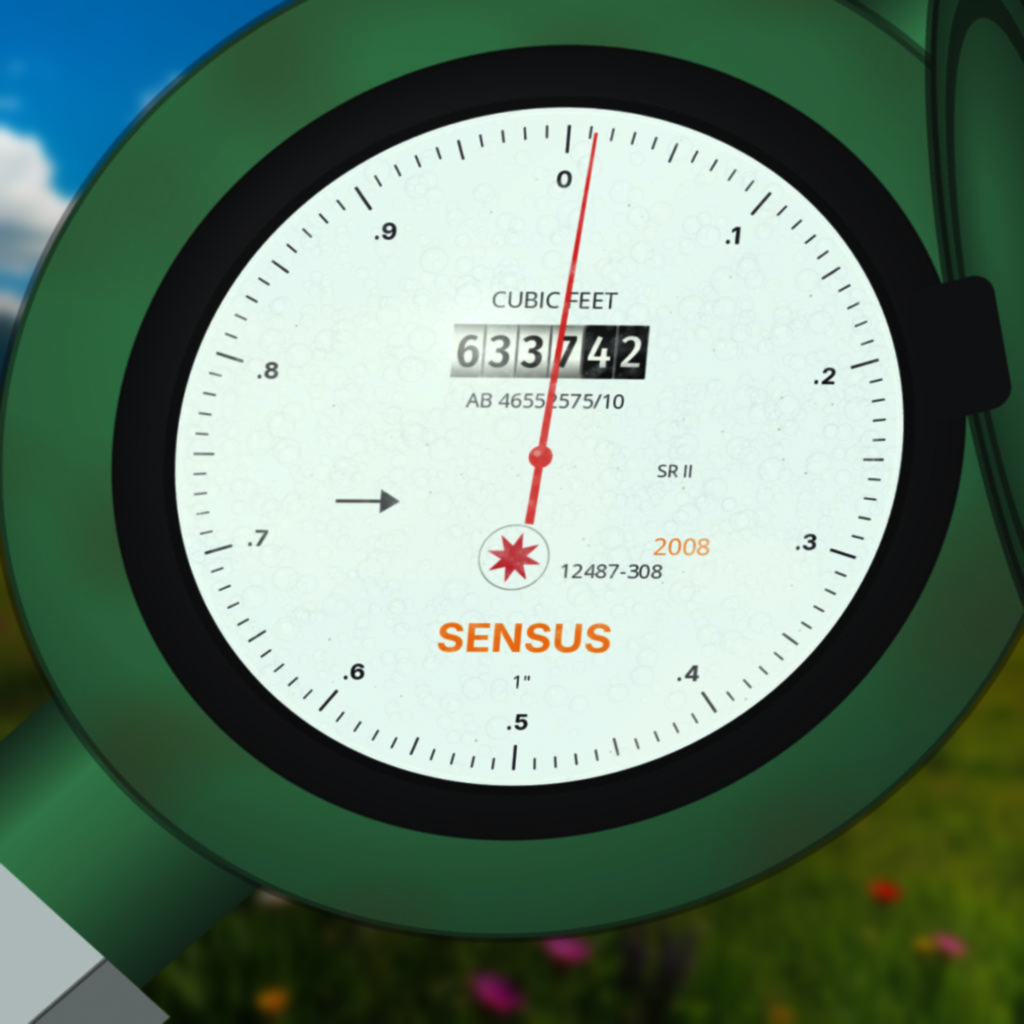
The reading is 633742.01 ft³
